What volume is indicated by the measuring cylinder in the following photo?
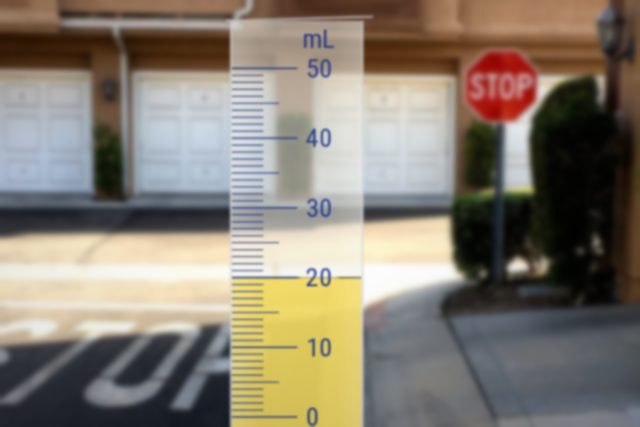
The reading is 20 mL
